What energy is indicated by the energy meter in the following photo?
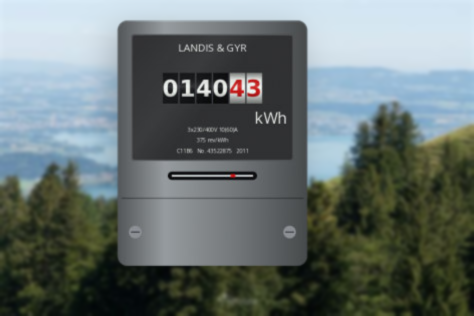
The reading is 140.43 kWh
